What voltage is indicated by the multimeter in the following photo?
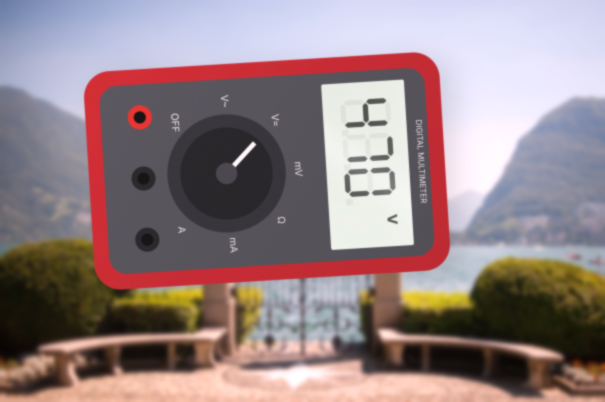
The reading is 470 V
